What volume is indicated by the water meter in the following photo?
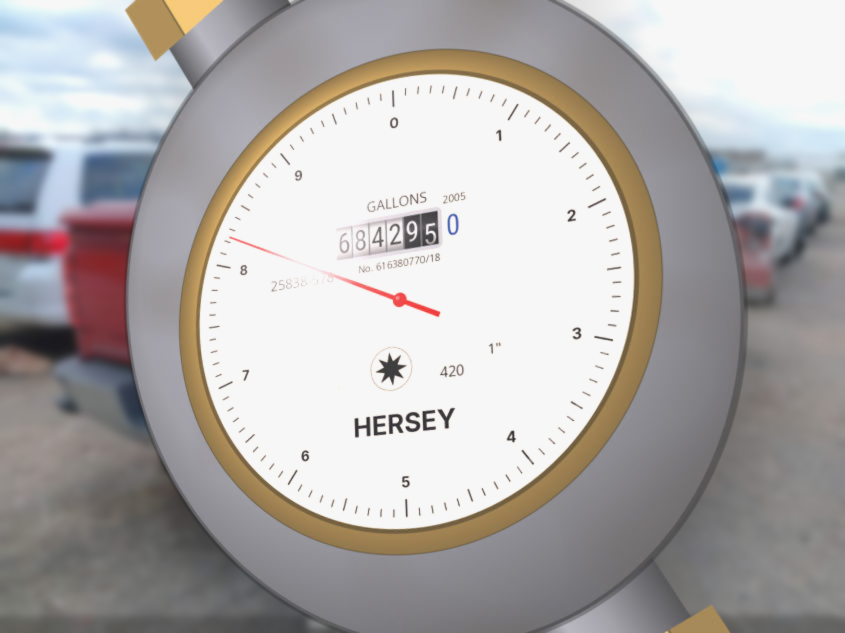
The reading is 6842948.2 gal
